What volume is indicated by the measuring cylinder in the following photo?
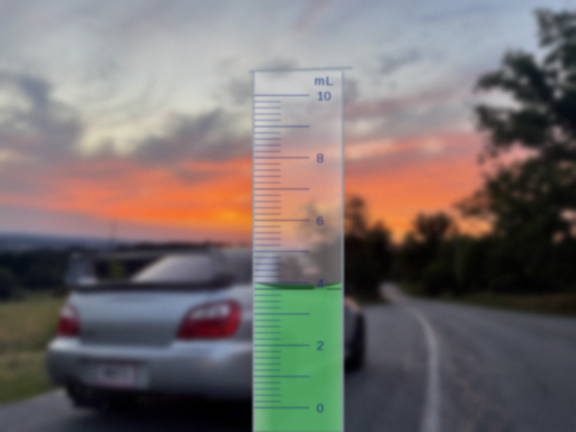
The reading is 3.8 mL
